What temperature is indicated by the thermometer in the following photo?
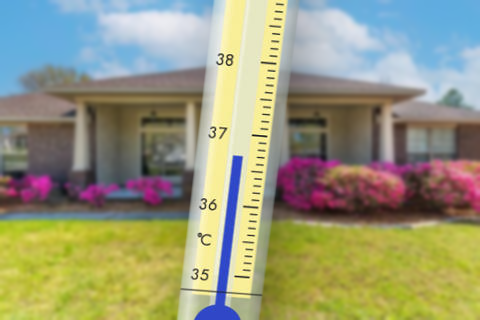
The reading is 36.7 °C
